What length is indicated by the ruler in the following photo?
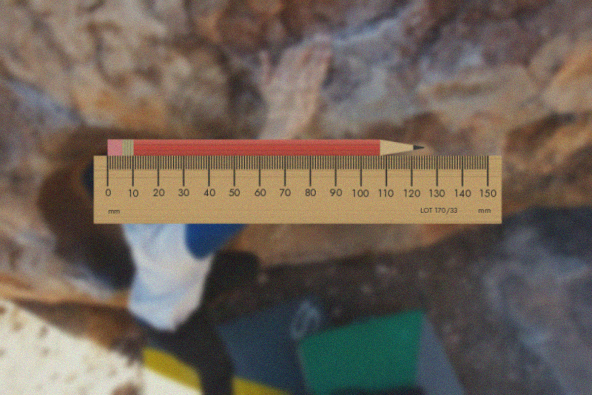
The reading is 125 mm
